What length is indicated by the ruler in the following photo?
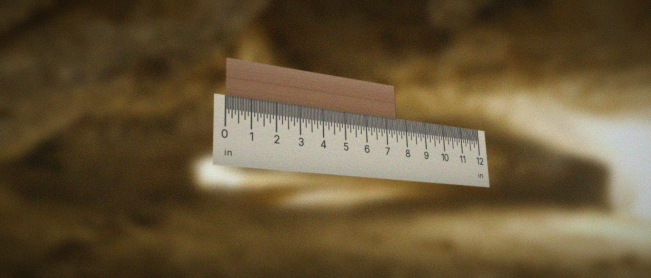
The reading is 7.5 in
